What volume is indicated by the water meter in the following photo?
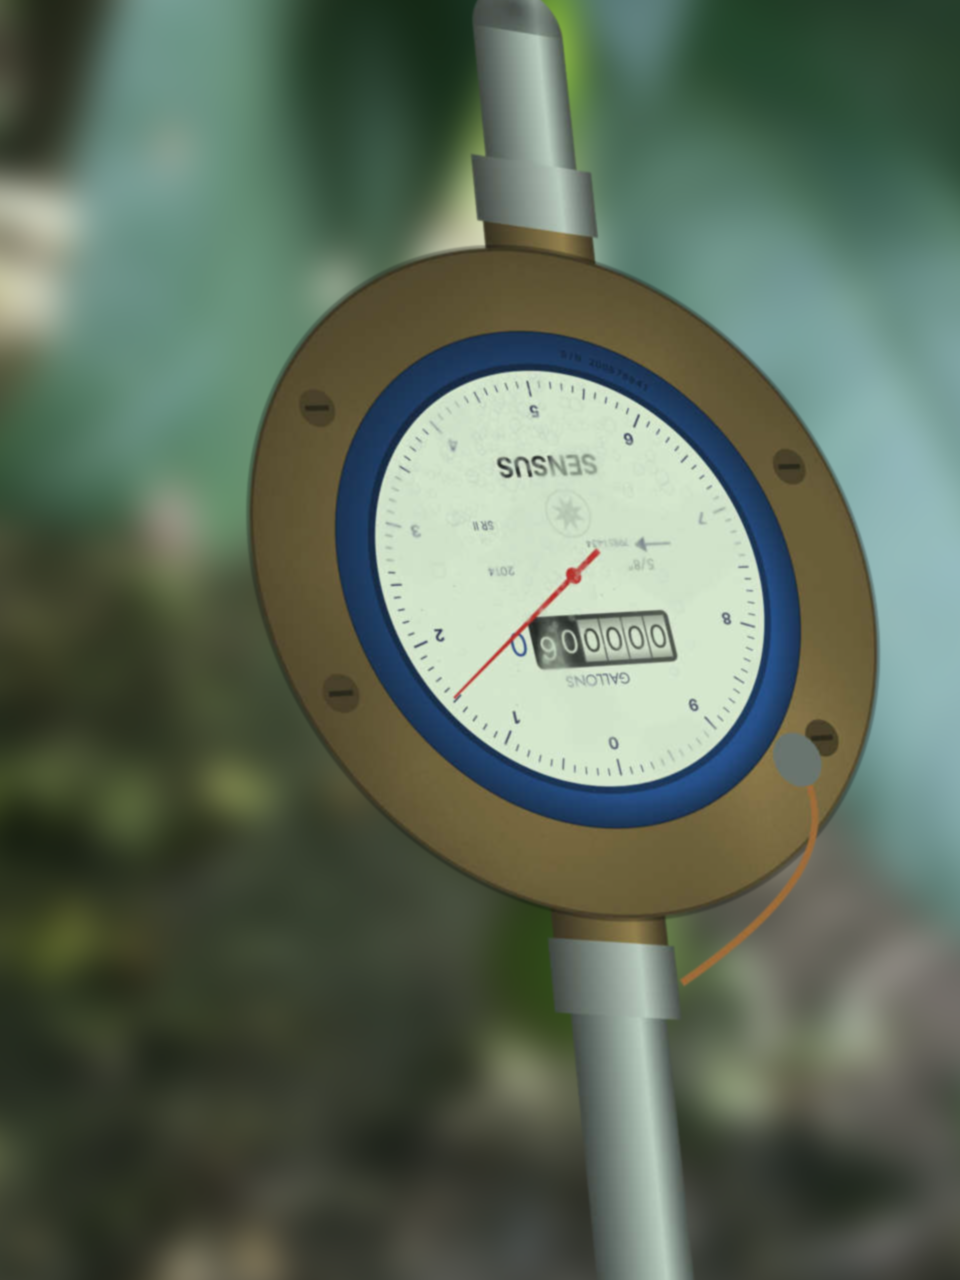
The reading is 61.5 gal
